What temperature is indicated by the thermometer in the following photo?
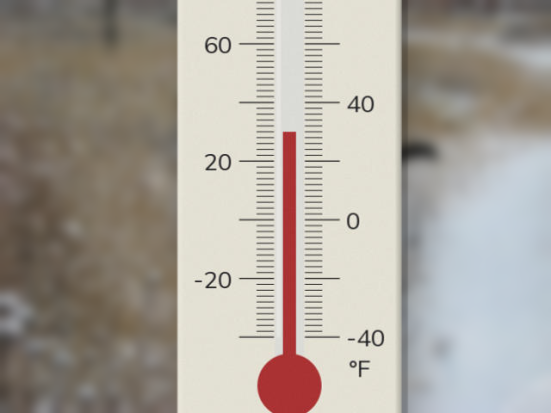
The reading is 30 °F
